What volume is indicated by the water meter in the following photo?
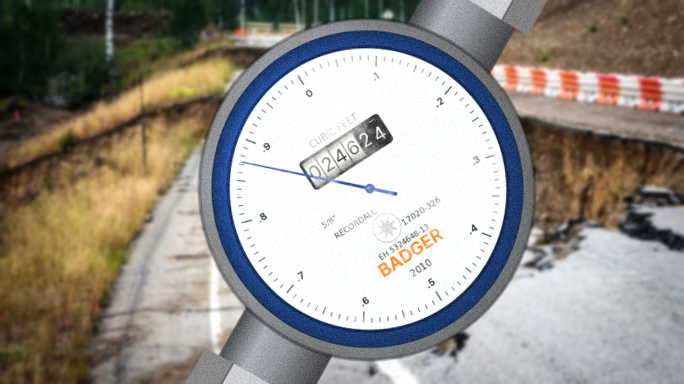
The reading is 24623.87 ft³
